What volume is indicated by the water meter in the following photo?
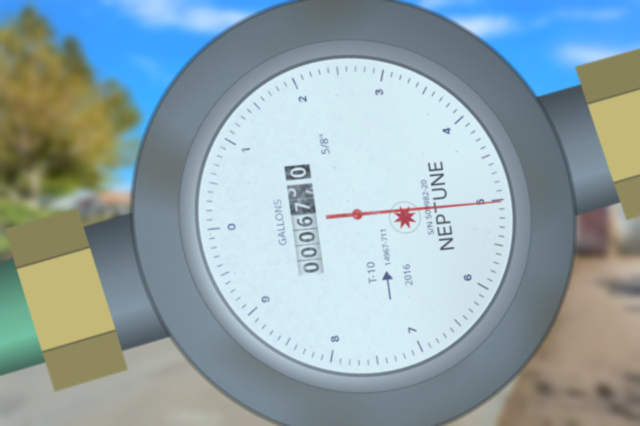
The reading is 6735.0 gal
